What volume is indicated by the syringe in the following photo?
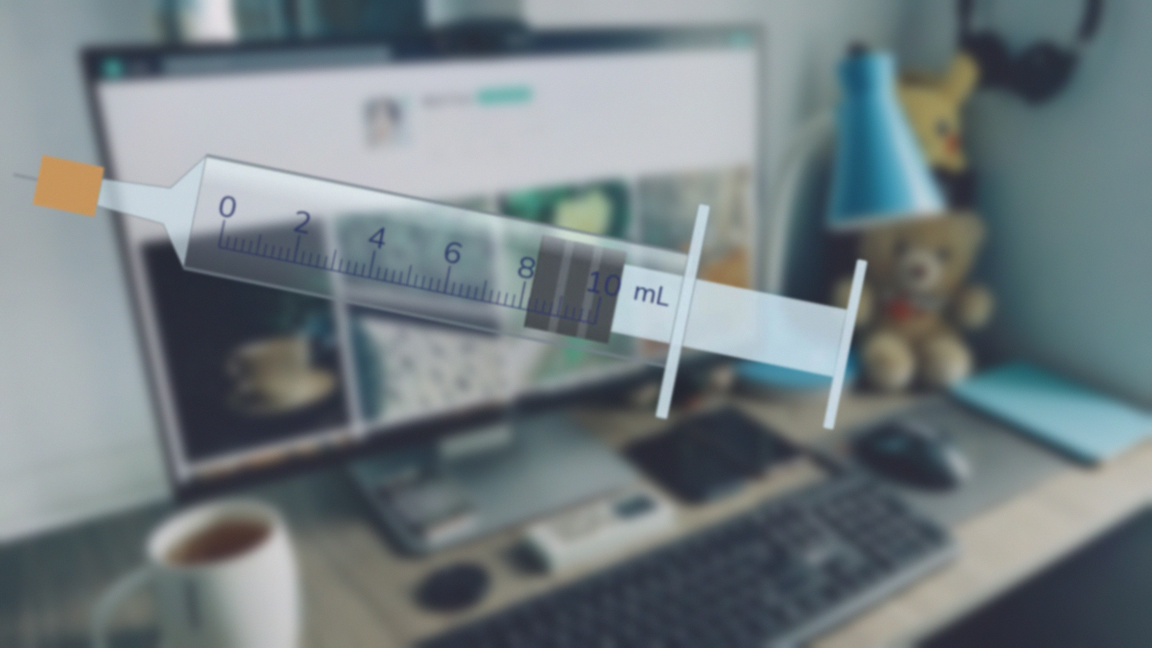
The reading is 8.2 mL
